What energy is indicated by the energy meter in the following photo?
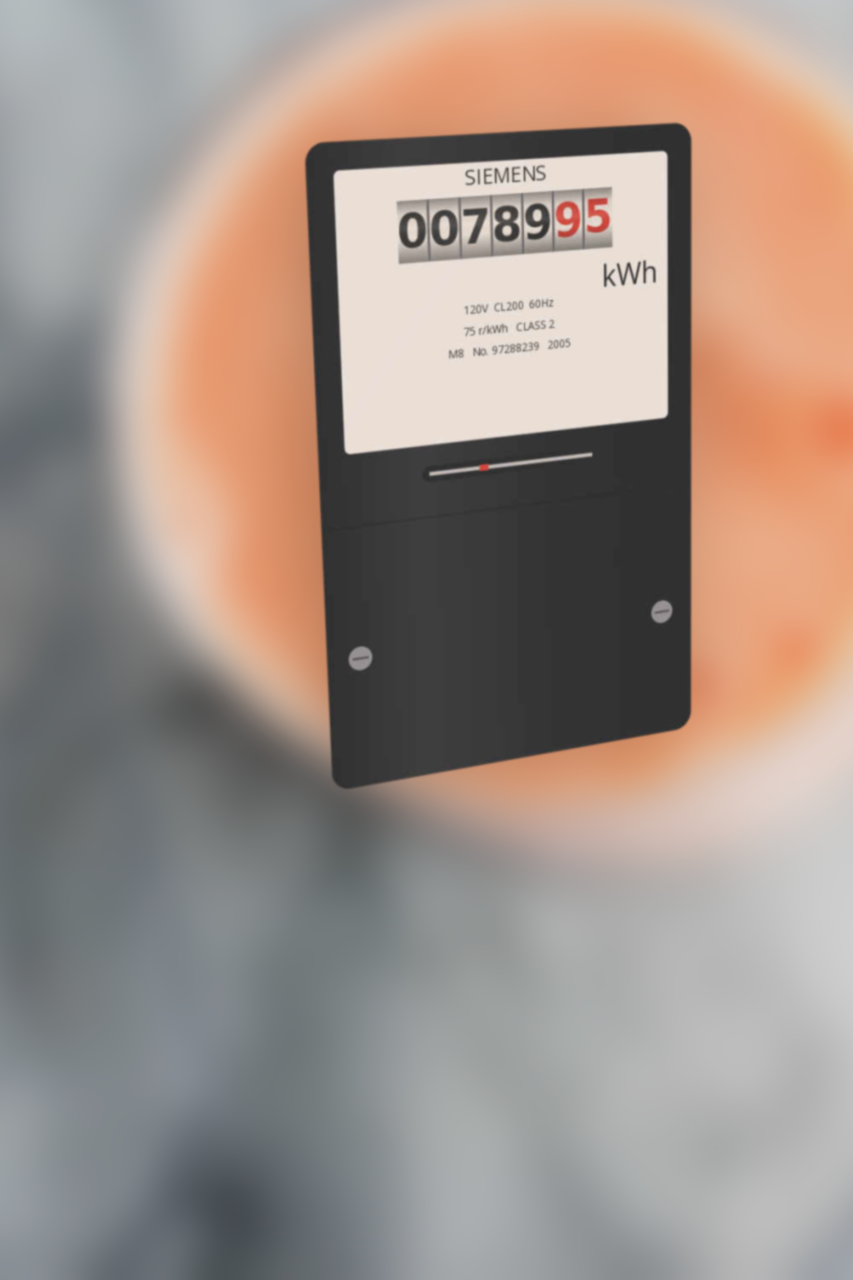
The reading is 789.95 kWh
